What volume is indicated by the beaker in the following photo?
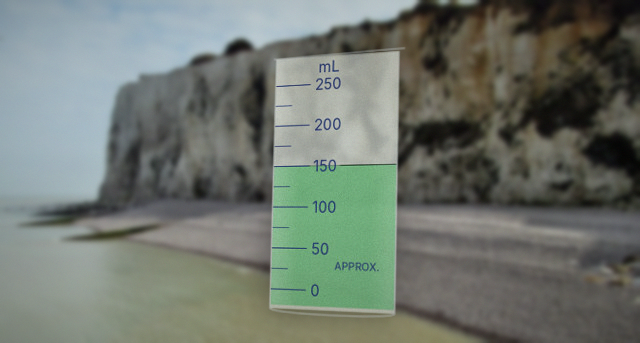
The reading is 150 mL
